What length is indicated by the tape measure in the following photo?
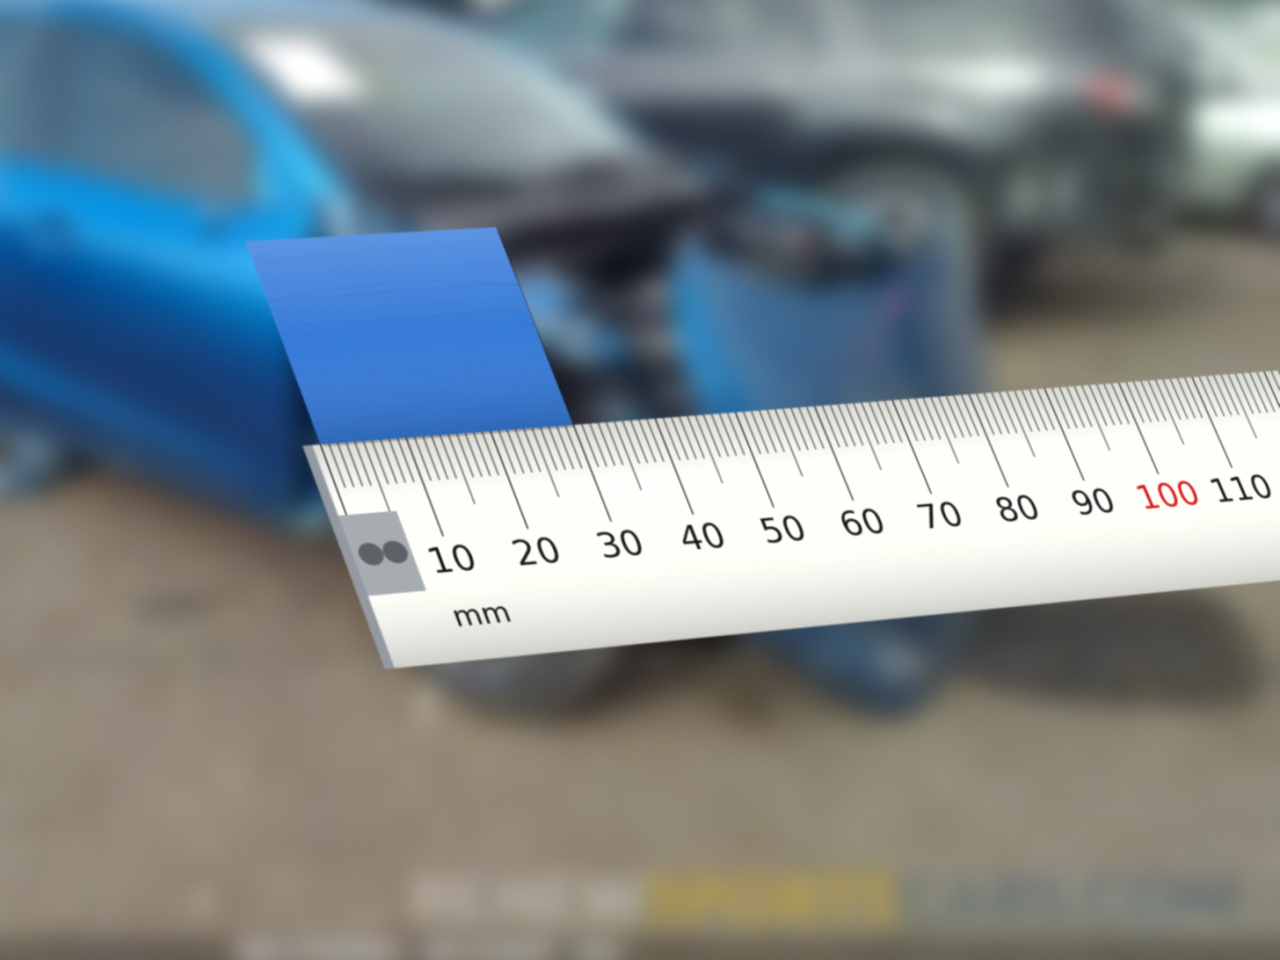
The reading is 30 mm
